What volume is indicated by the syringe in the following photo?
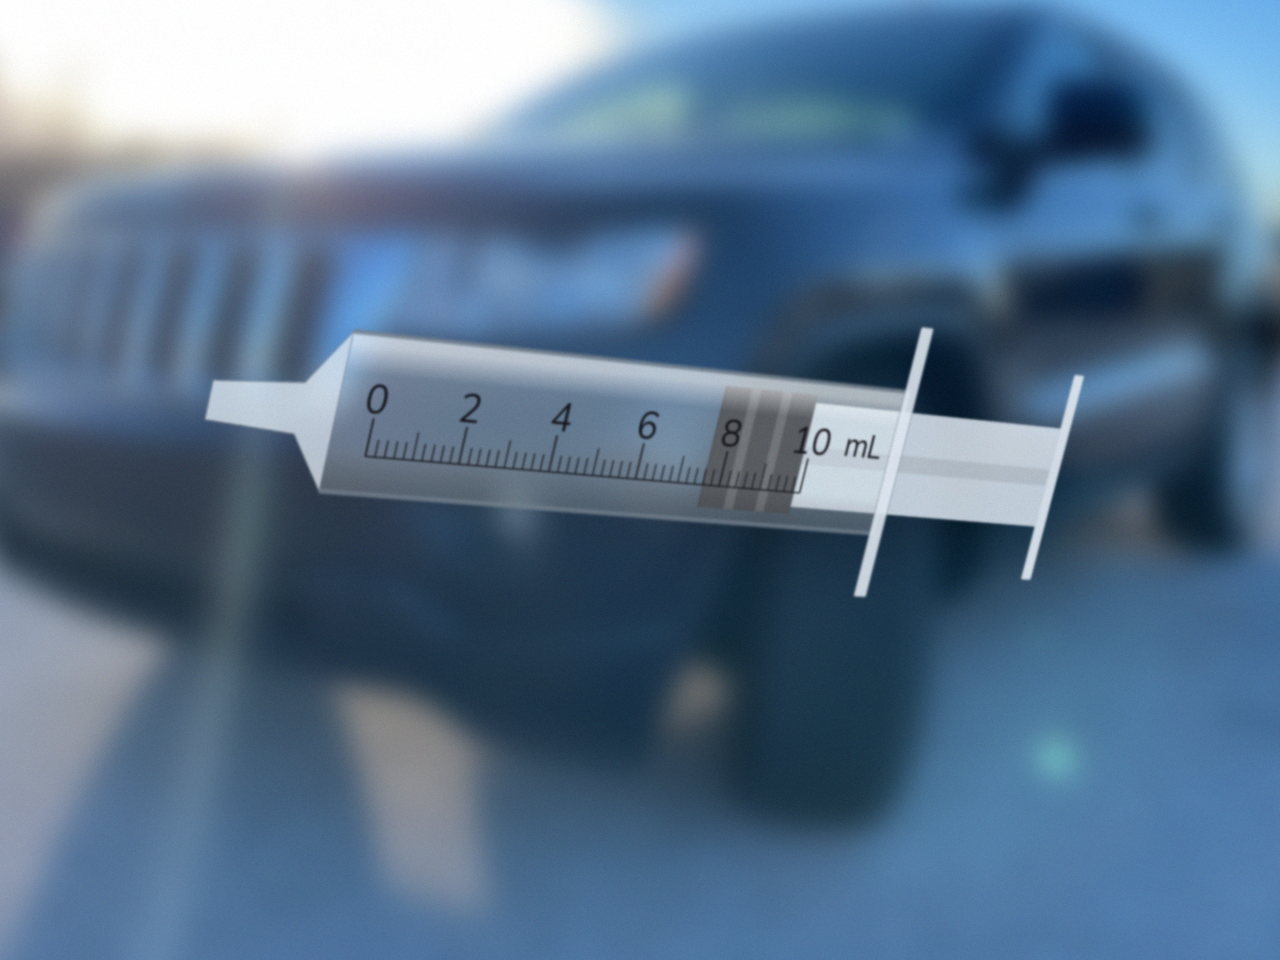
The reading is 7.6 mL
